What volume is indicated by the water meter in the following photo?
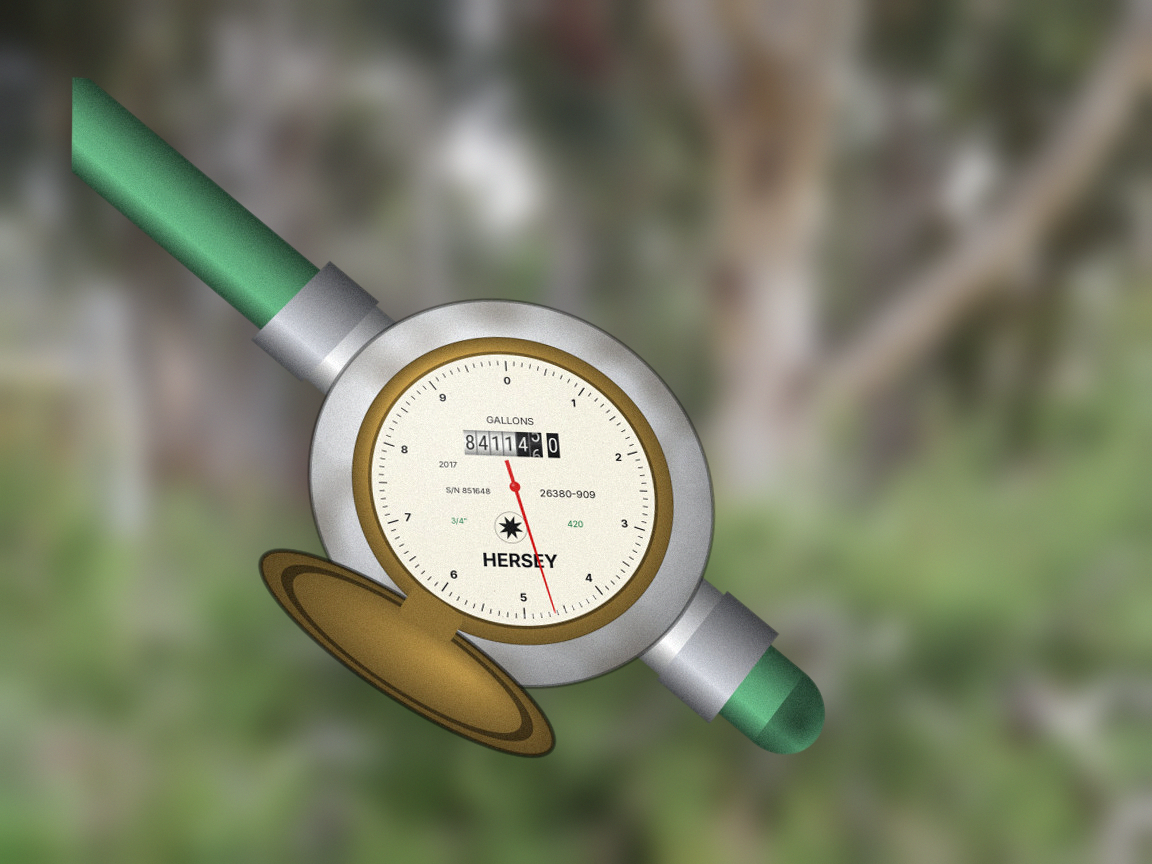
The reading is 8411454.6 gal
